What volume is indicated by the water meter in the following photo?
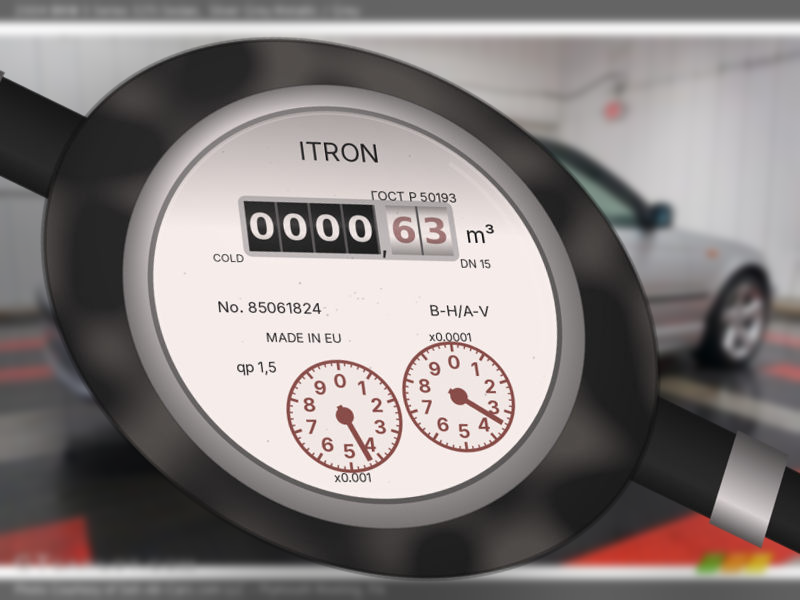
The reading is 0.6343 m³
